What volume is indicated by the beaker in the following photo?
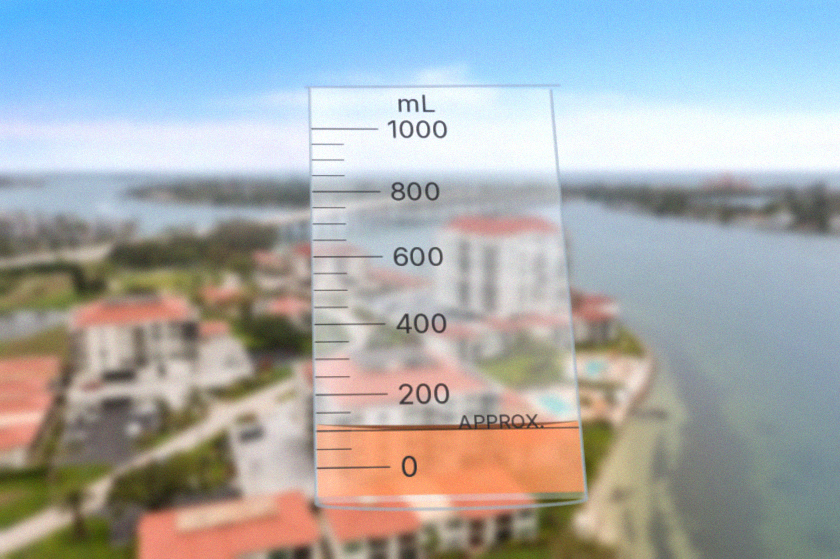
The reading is 100 mL
